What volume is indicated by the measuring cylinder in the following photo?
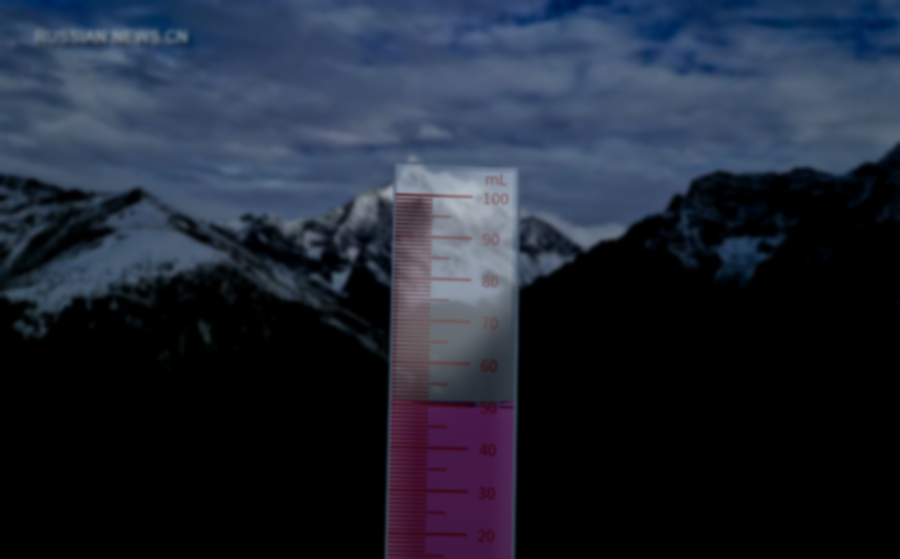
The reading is 50 mL
